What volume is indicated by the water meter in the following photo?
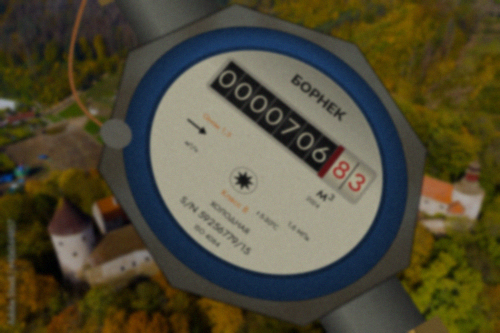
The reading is 706.83 m³
